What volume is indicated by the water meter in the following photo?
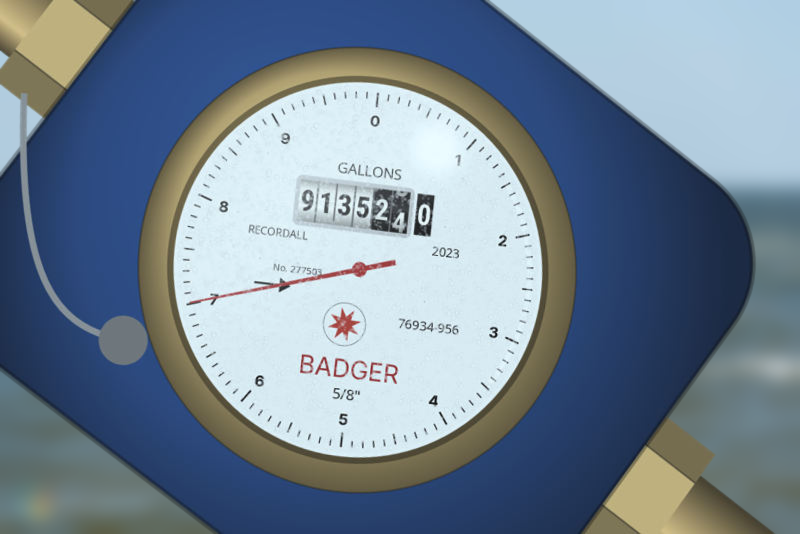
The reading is 9135237.0 gal
